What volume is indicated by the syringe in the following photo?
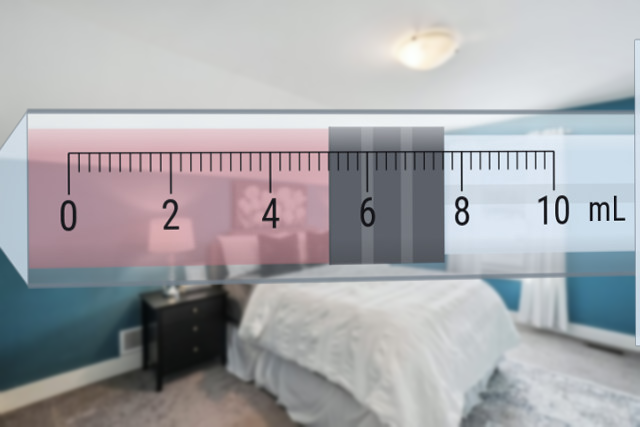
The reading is 5.2 mL
